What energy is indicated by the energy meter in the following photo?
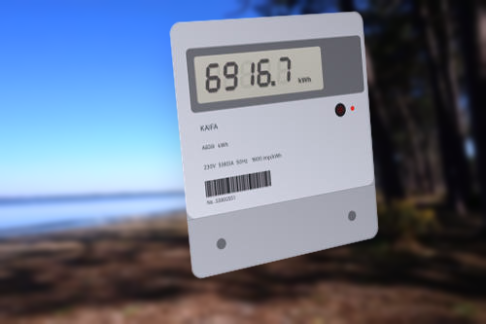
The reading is 6916.7 kWh
